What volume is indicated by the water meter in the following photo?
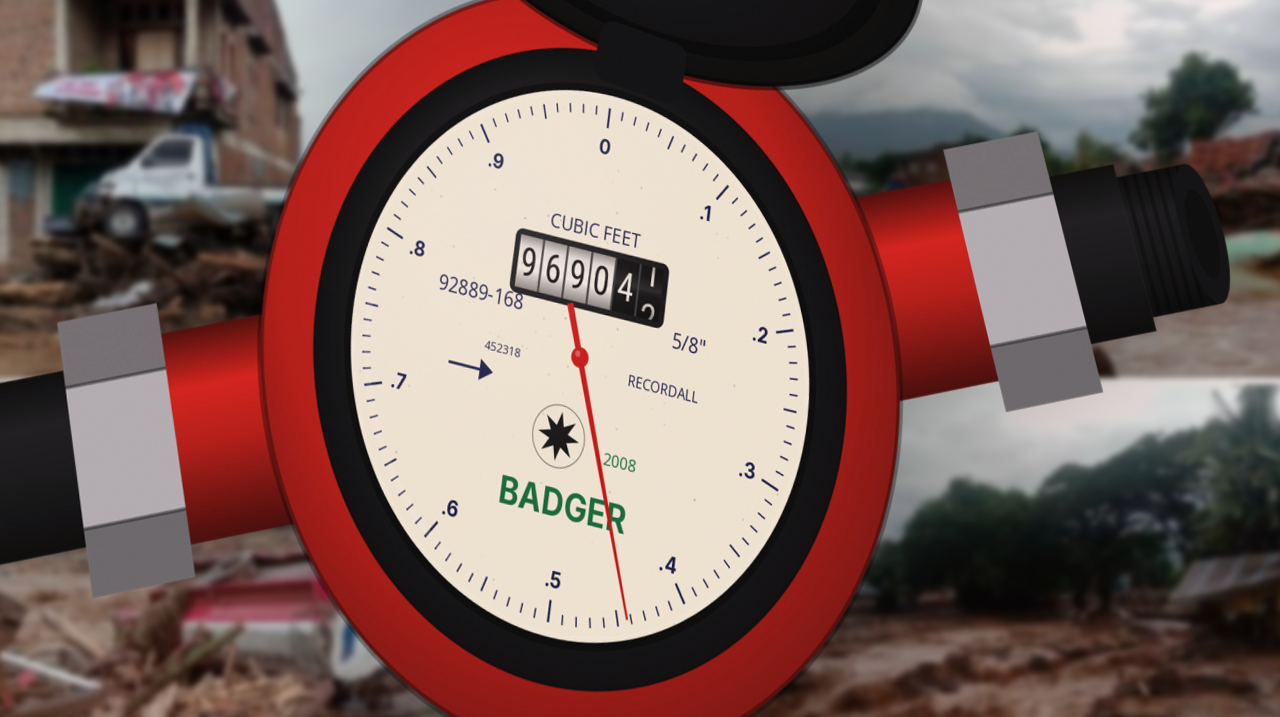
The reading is 969041.44 ft³
